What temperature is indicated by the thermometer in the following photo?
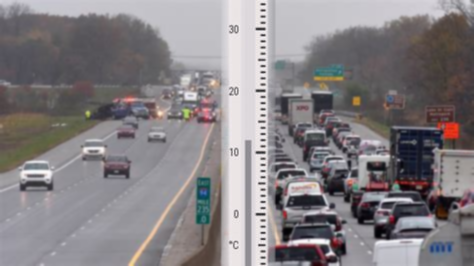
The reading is 12 °C
